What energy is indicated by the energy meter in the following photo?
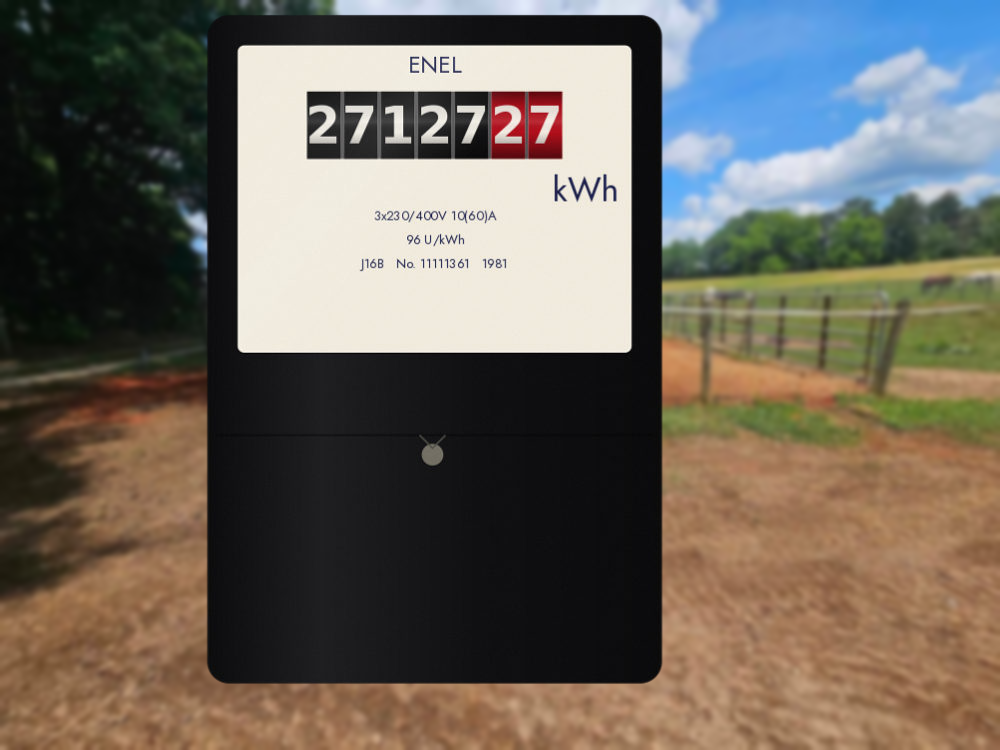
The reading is 27127.27 kWh
